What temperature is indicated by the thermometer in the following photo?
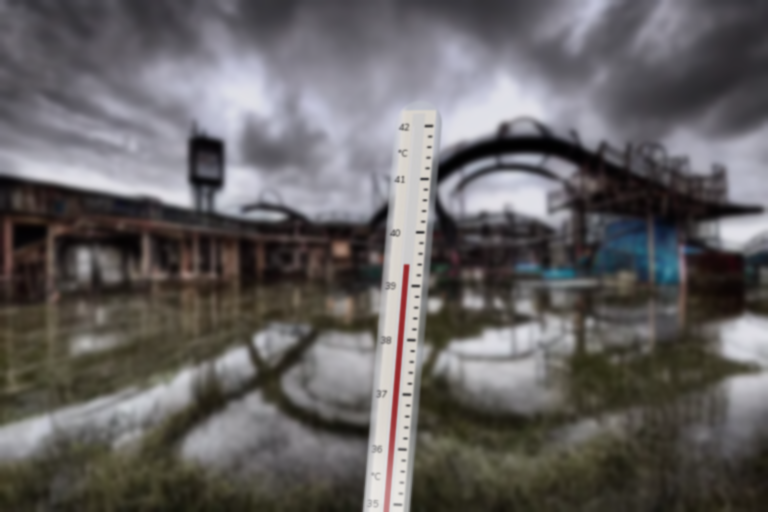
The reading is 39.4 °C
